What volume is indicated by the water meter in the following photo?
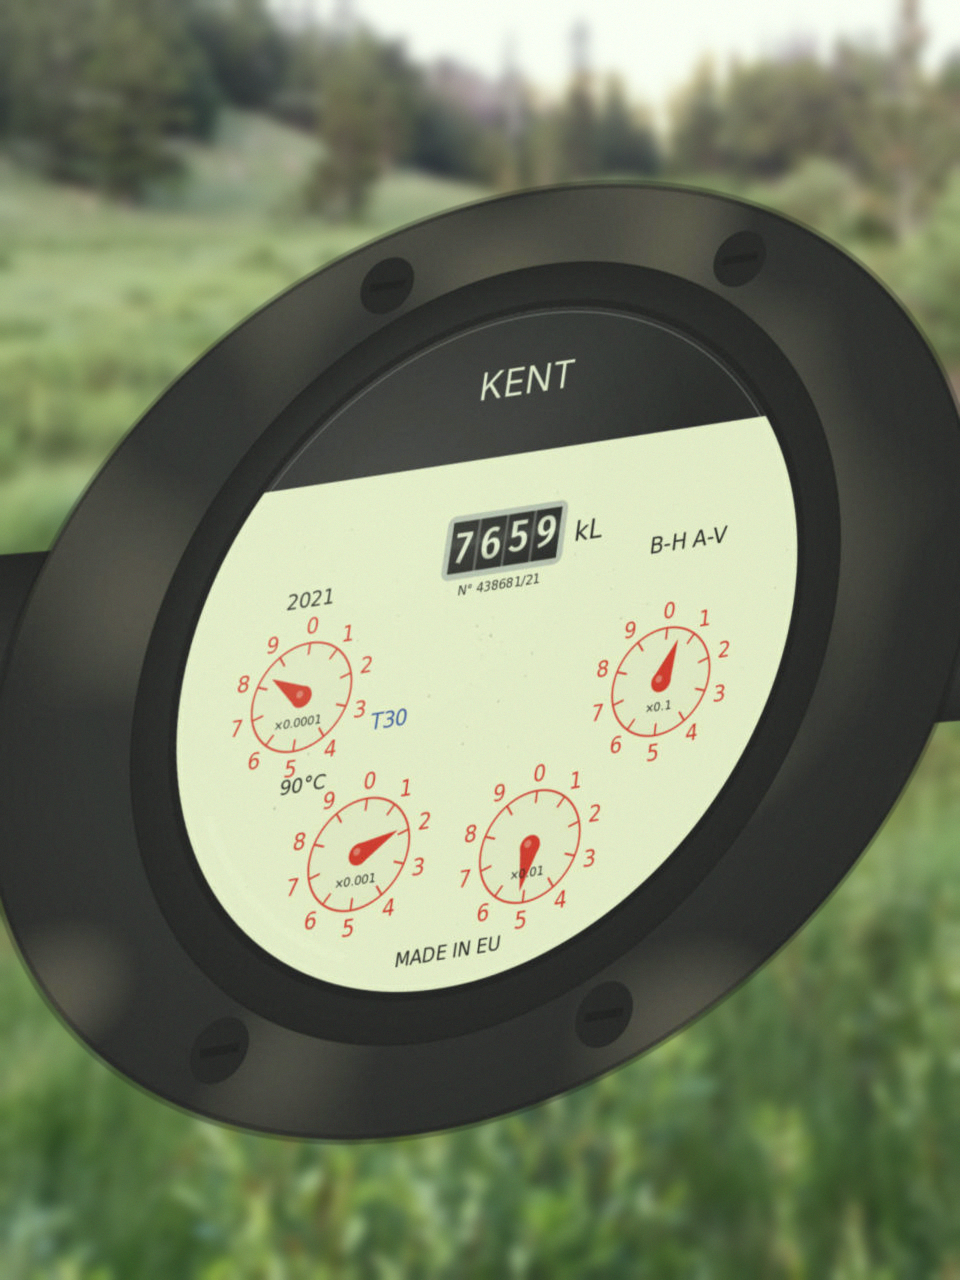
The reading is 7659.0518 kL
